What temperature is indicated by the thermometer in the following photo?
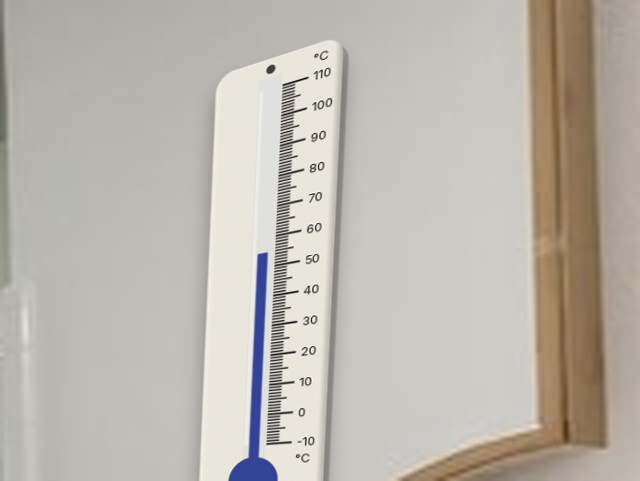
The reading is 55 °C
